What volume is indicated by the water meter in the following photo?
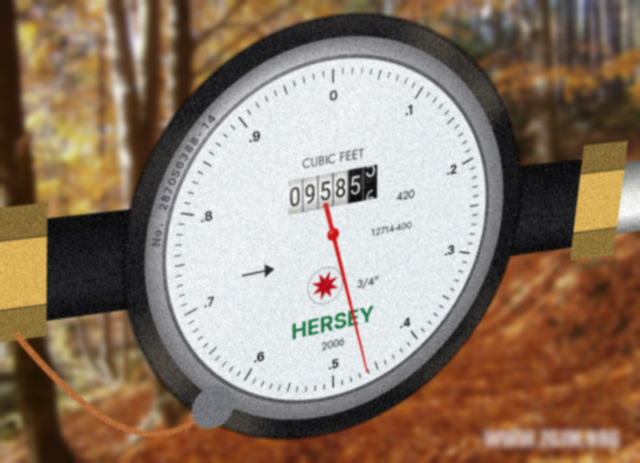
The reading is 95855.46 ft³
